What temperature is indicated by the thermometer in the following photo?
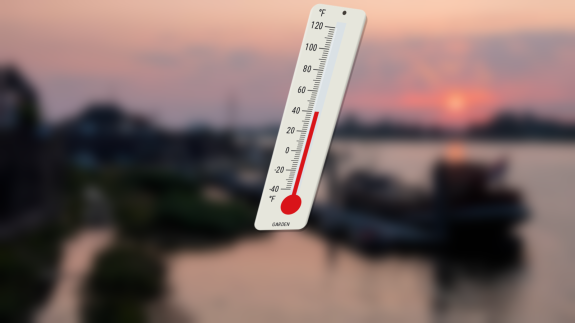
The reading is 40 °F
